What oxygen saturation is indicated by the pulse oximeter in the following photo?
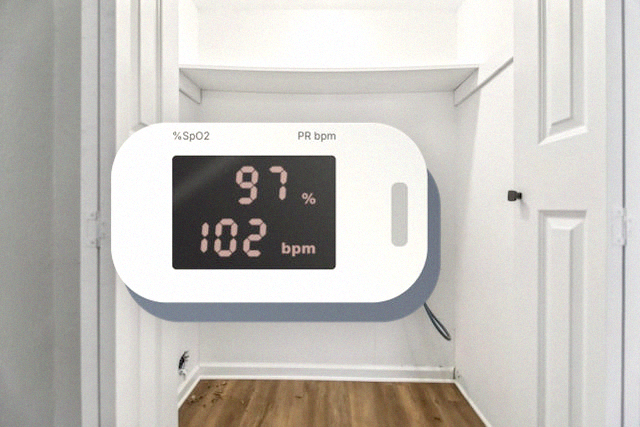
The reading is 97 %
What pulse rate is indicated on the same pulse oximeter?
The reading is 102 bpm
